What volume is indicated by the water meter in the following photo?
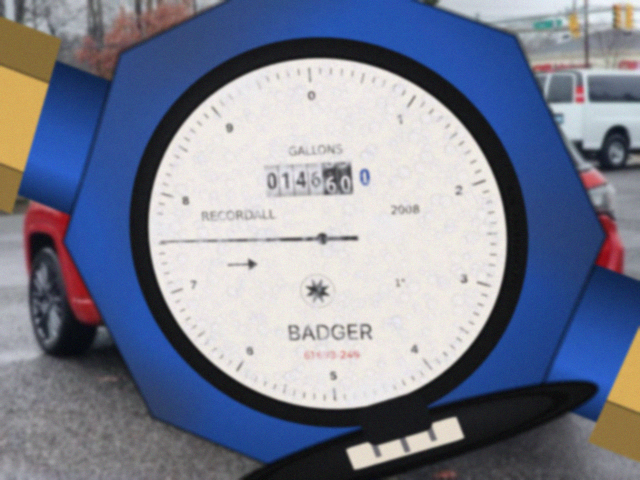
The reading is 146597.5 gal
